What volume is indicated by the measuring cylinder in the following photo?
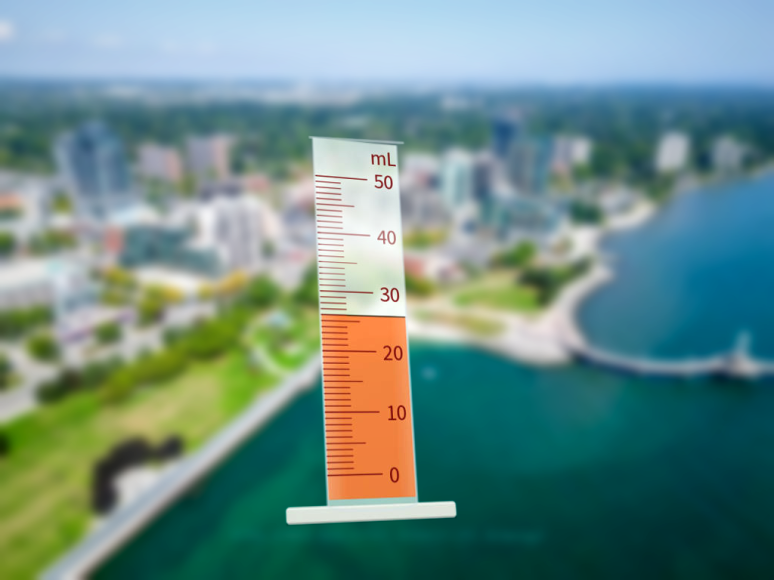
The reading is 26 mL
